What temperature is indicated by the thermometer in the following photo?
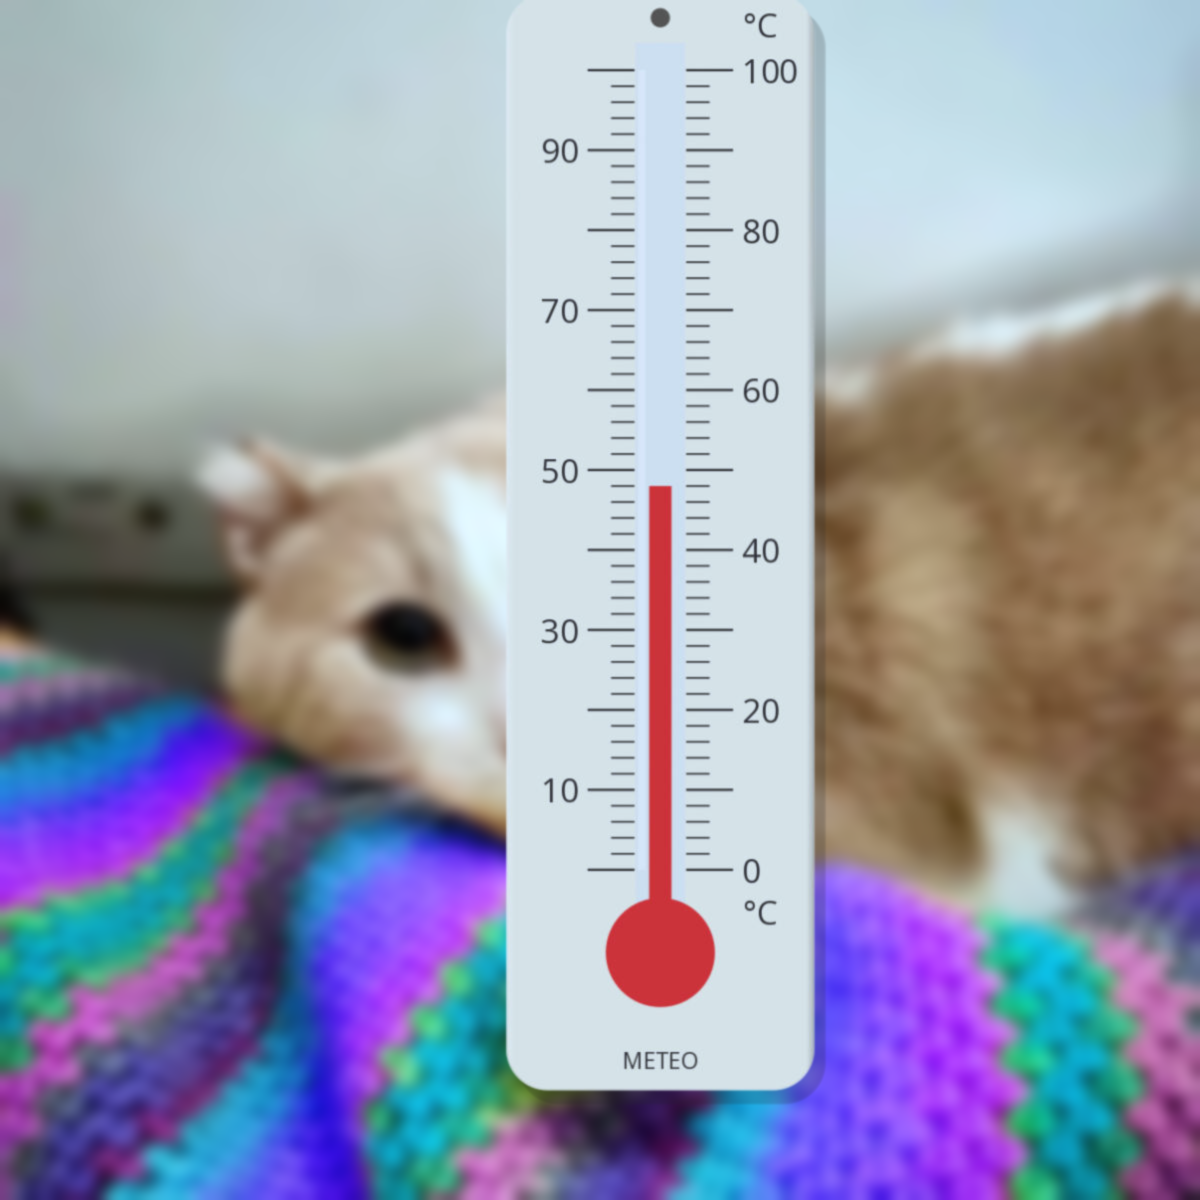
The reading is 48 °C
